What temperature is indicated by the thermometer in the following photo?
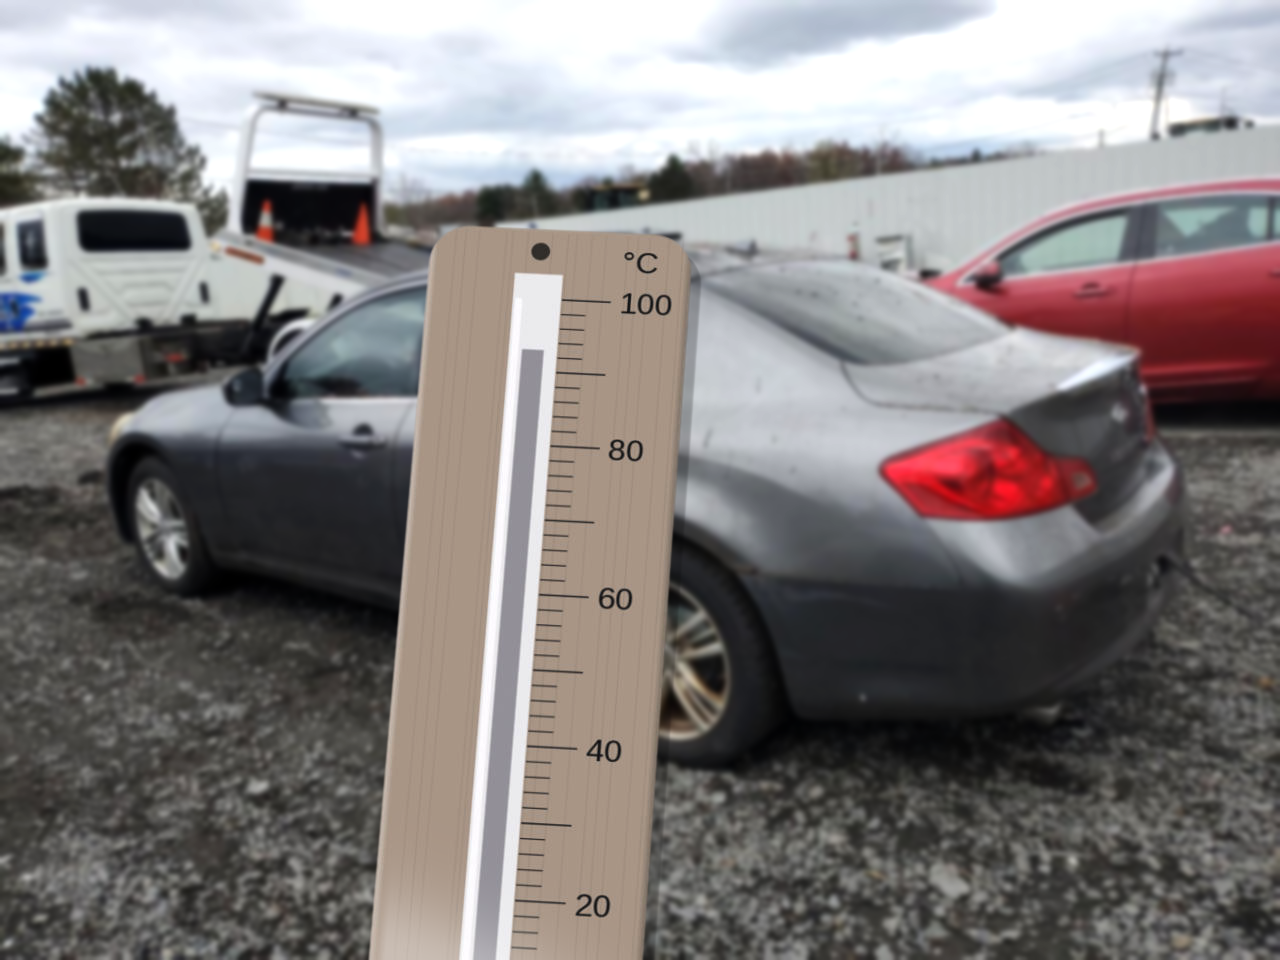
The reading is 93 °C
